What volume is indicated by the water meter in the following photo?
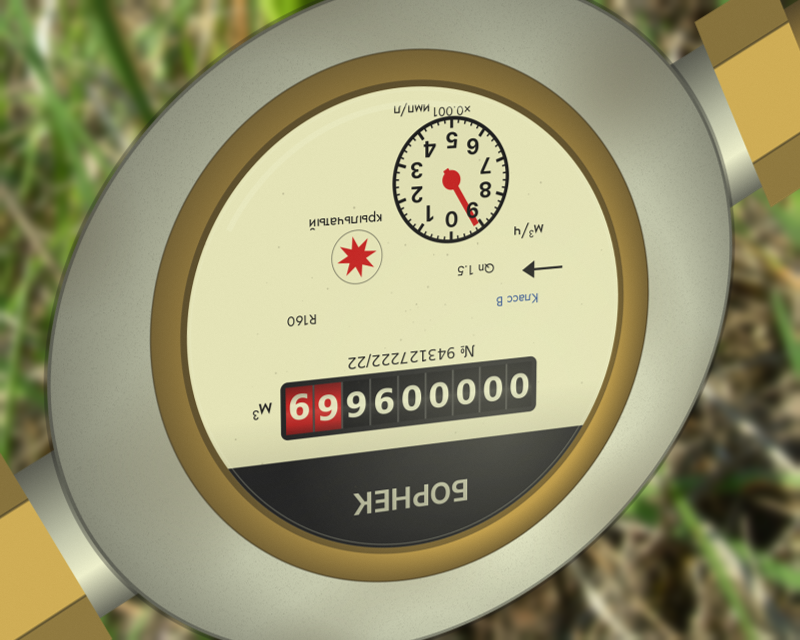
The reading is 96.689 m³
